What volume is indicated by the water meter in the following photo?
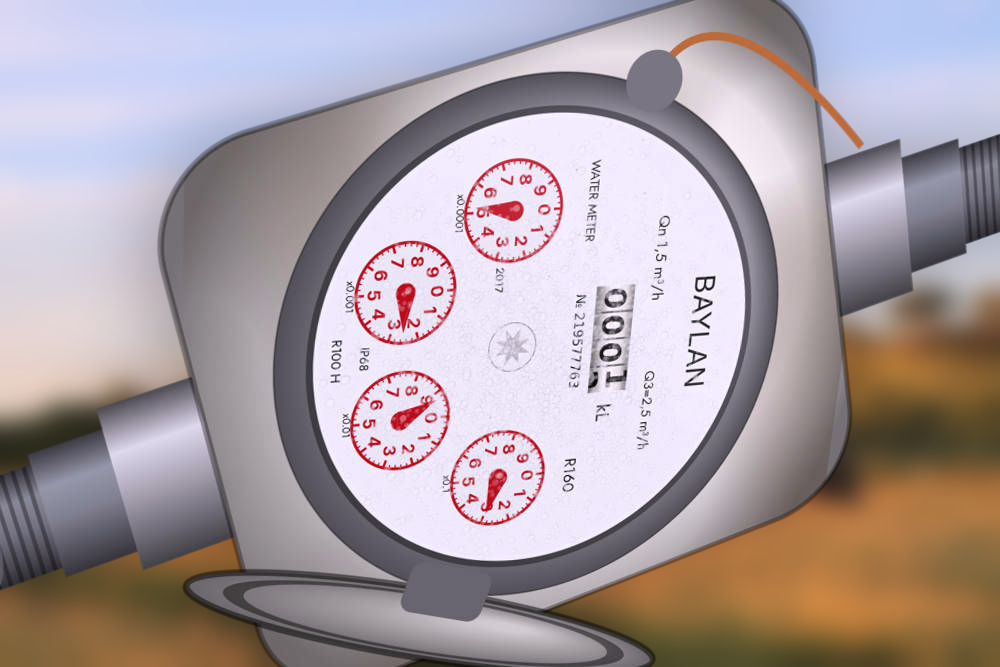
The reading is 1.2925 kL
